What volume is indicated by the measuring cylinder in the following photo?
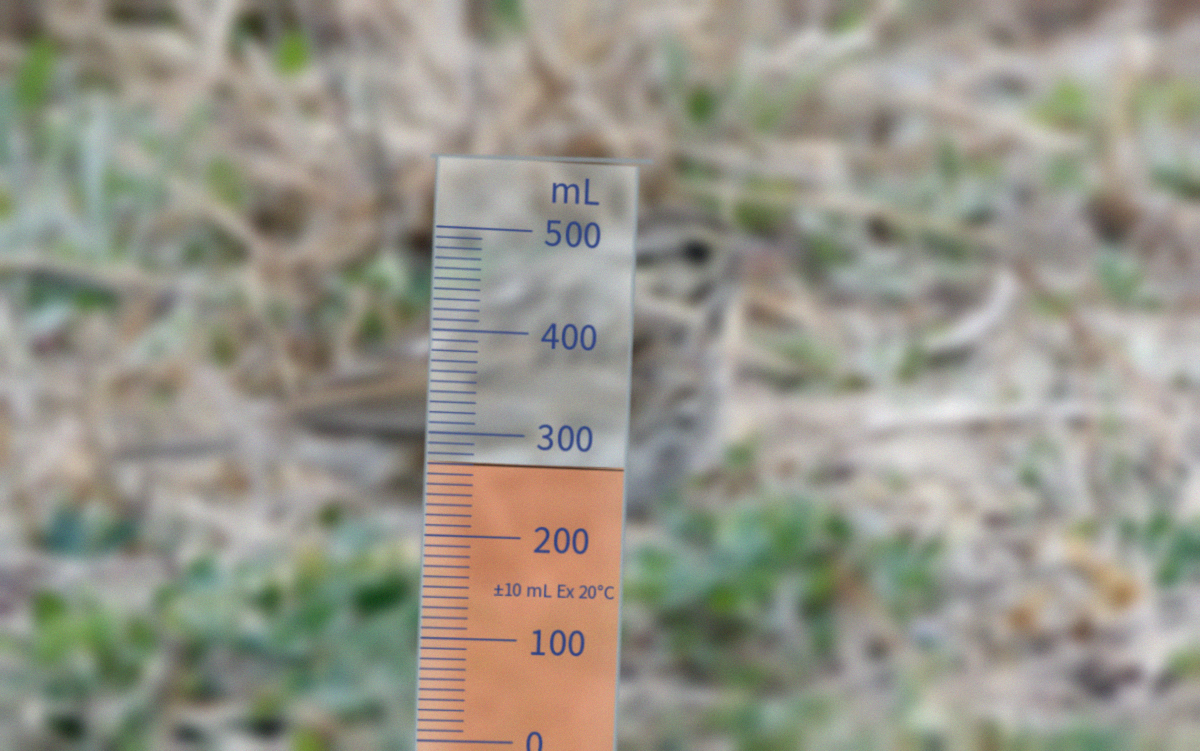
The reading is 270 mL
